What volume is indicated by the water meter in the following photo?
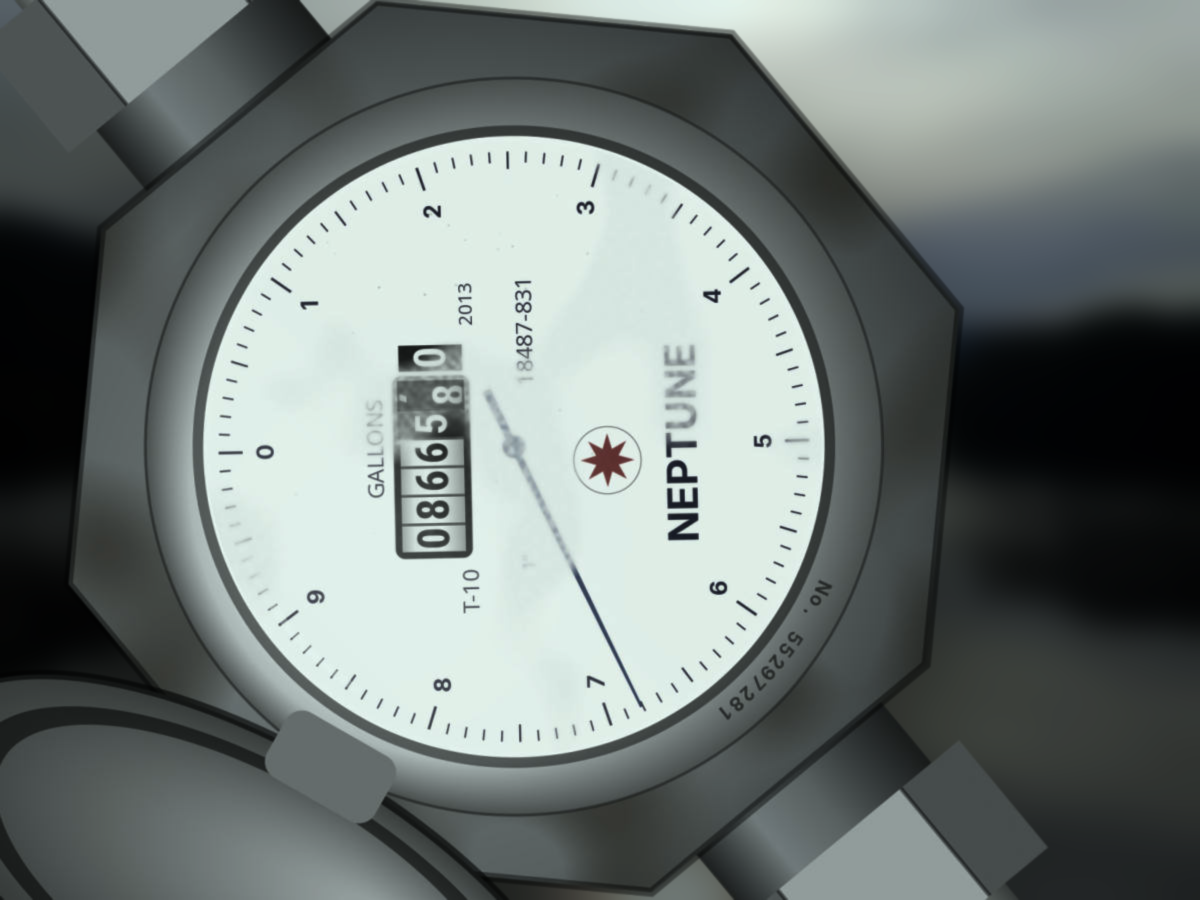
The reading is 866576.8 gal
